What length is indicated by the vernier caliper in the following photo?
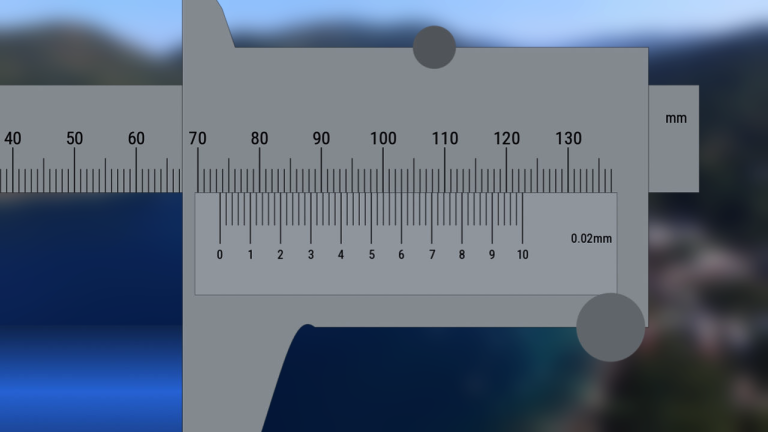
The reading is 73.6 mm
